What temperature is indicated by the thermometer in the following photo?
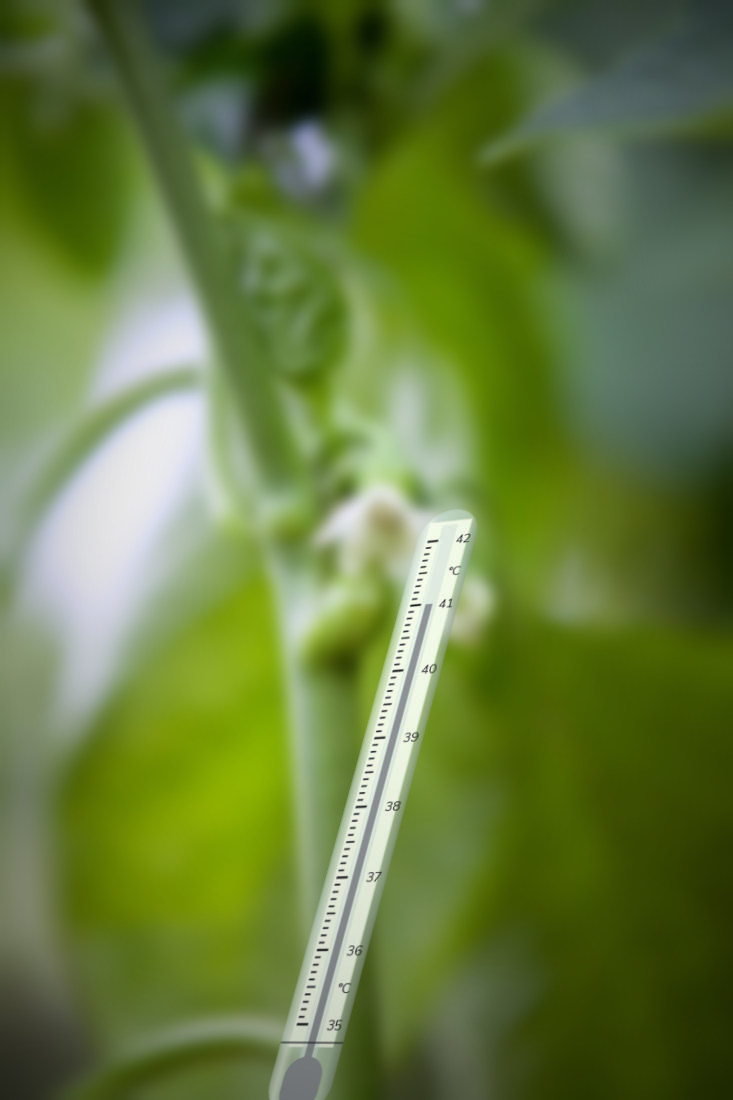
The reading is 41 °C
